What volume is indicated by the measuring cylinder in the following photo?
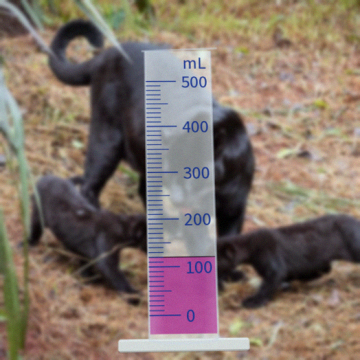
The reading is 120 mL
